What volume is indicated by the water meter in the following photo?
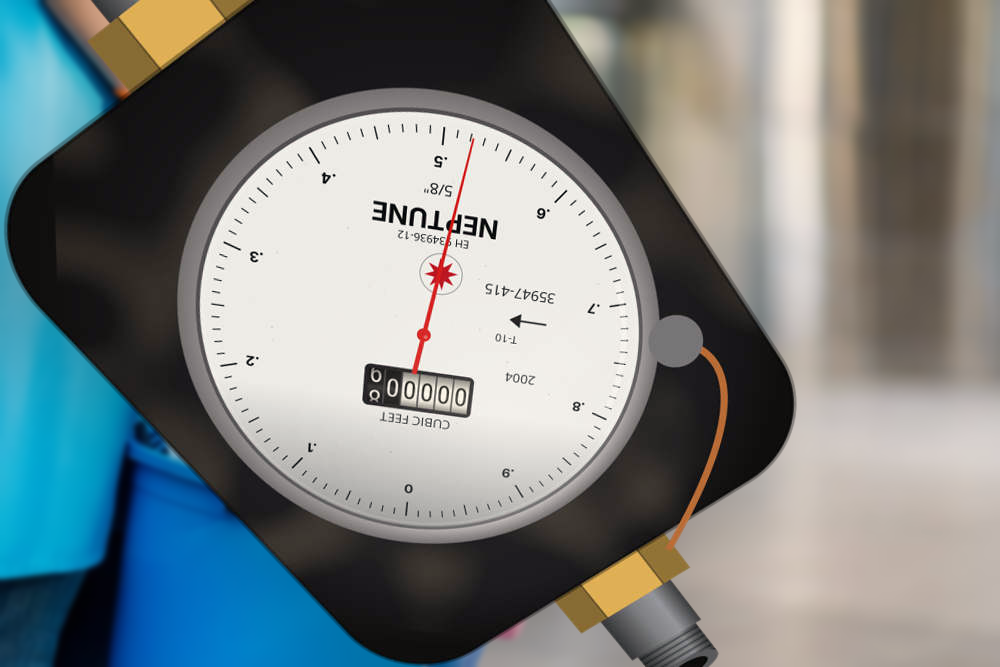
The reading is 8.52 ft³
